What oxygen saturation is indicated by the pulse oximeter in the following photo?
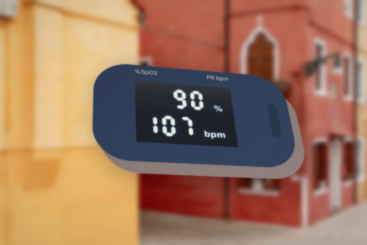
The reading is 90 %
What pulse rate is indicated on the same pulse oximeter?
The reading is 107 bpm
